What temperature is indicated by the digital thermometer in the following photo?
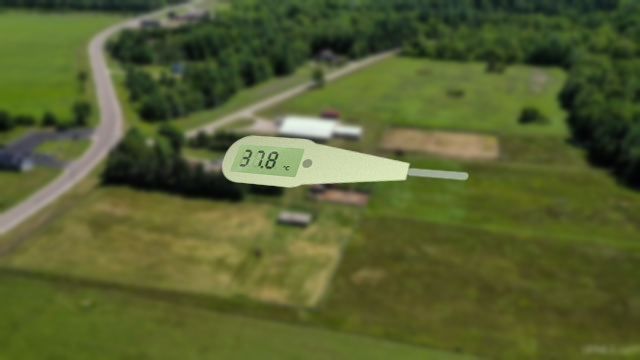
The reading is 37.8 °C
